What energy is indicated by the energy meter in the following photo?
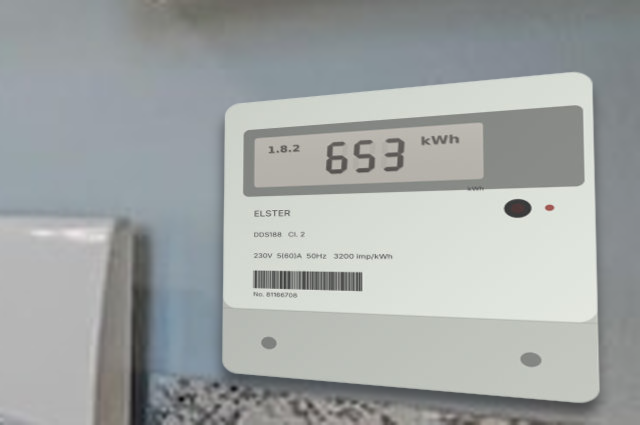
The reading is 653 kWh
